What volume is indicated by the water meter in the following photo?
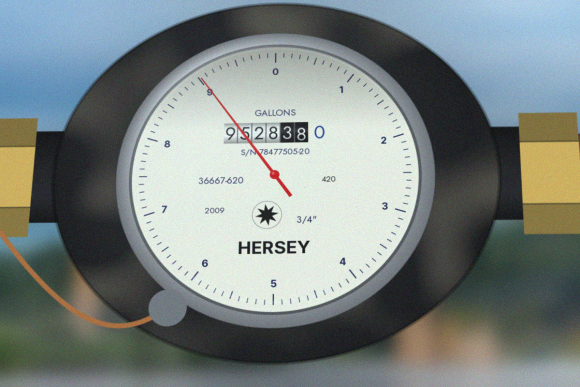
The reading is 9528379.0 gal
